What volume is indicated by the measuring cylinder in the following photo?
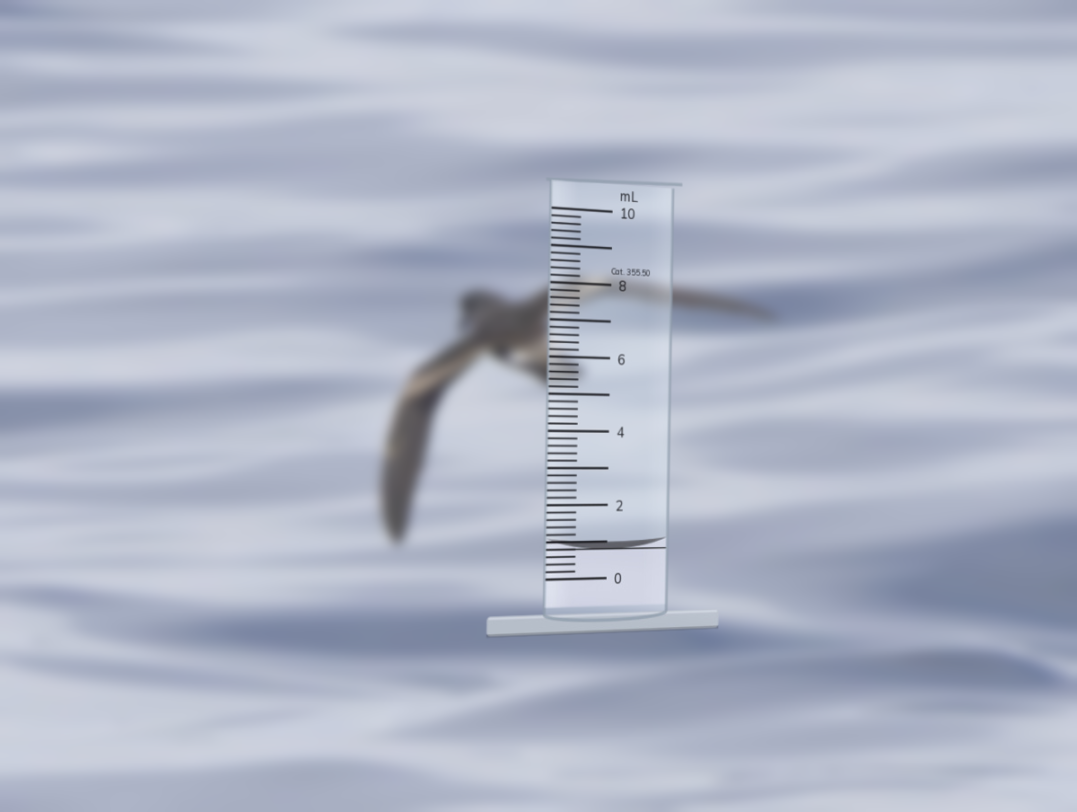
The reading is 0.8 mL
